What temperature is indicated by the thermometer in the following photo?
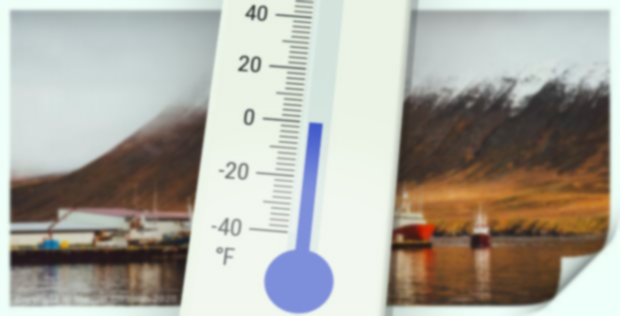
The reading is 0 °F
